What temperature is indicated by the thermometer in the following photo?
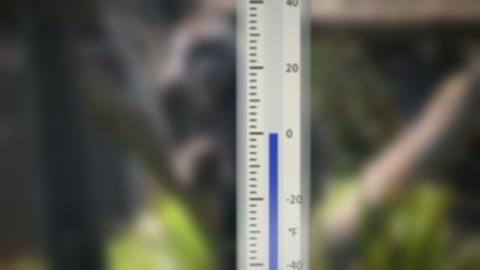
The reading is 0 °F
